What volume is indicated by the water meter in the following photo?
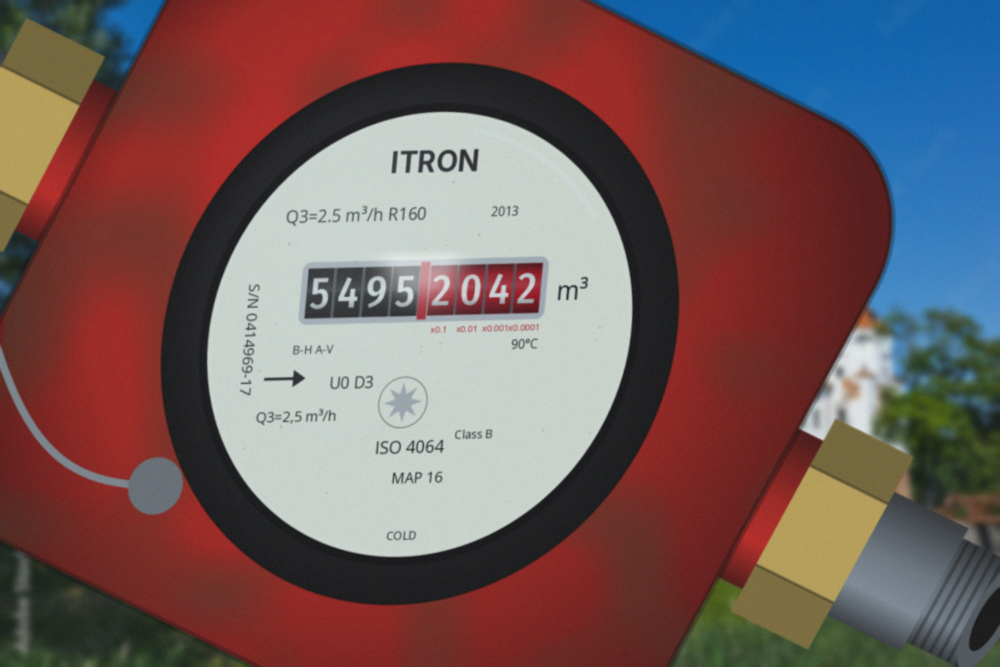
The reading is 5495.2042 m³
